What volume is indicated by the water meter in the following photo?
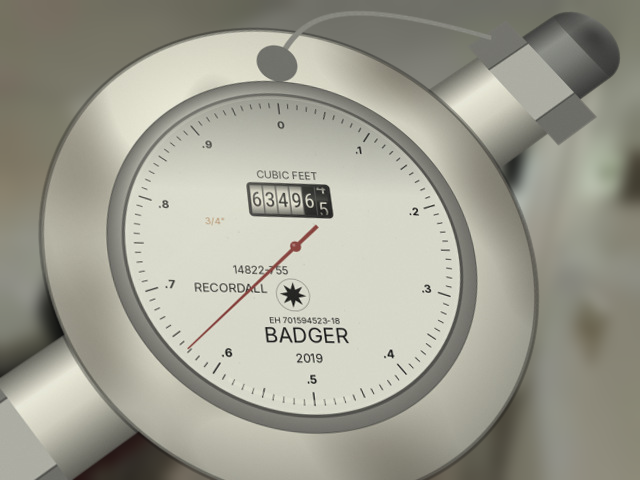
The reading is 634964.63 ft³
